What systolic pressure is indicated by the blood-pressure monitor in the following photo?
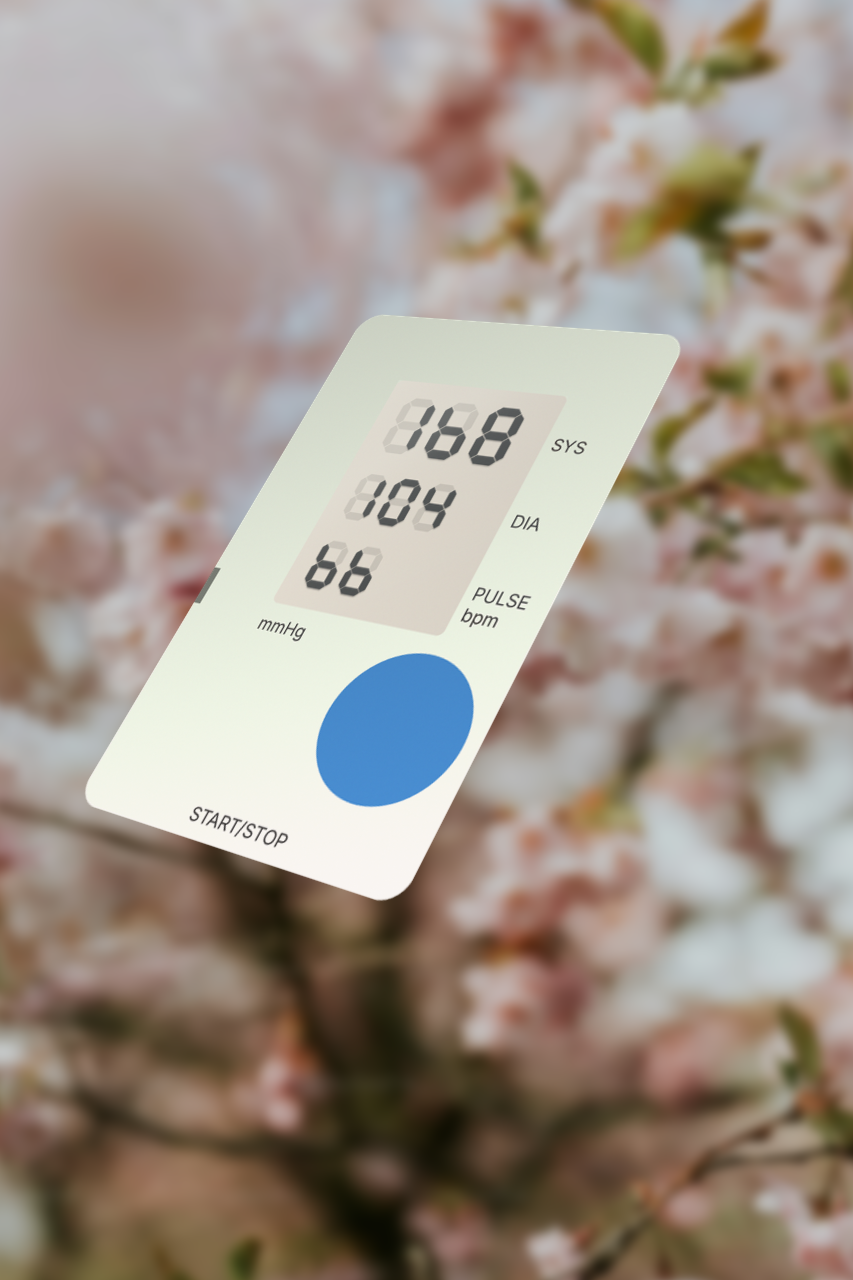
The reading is 168 mmHg
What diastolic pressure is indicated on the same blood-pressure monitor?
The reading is 104 mmHg
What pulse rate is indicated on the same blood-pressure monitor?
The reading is 66 bpm
